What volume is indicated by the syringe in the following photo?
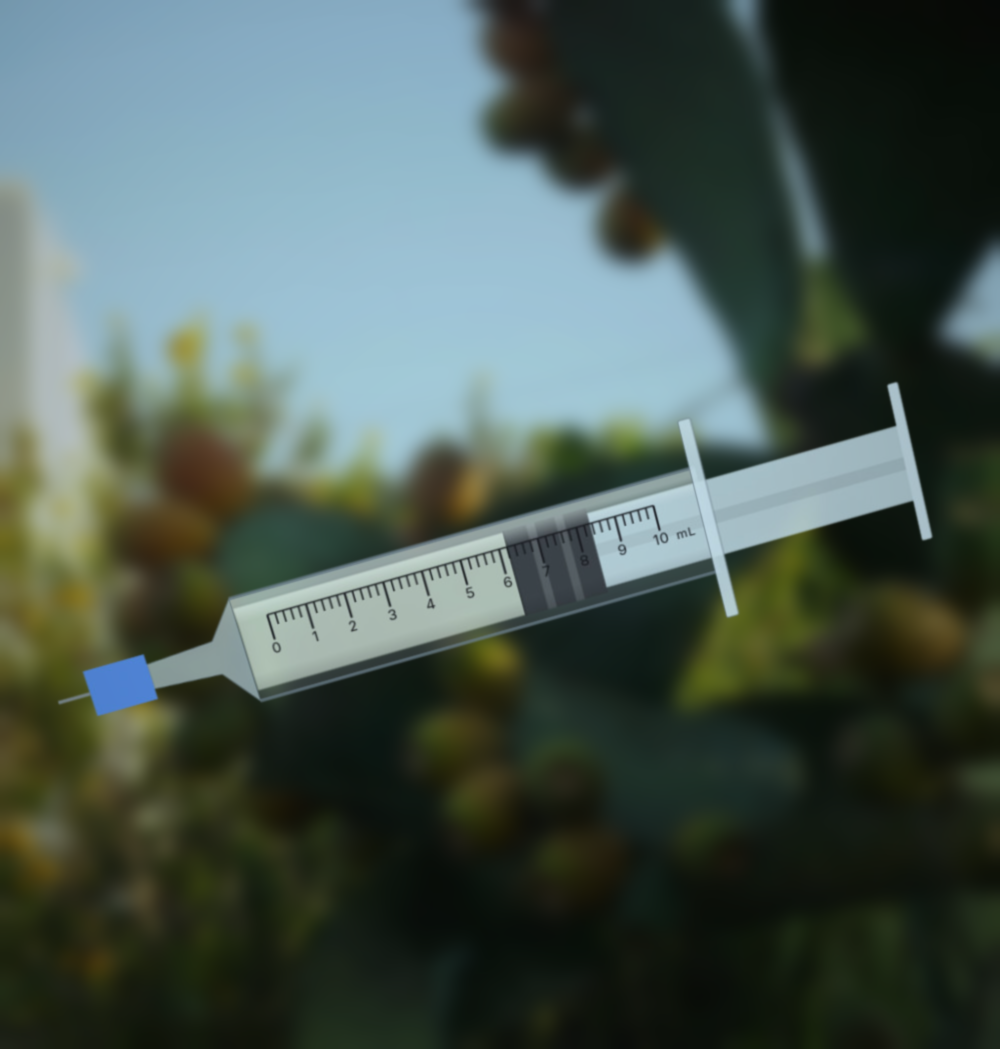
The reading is 6.2 mL
